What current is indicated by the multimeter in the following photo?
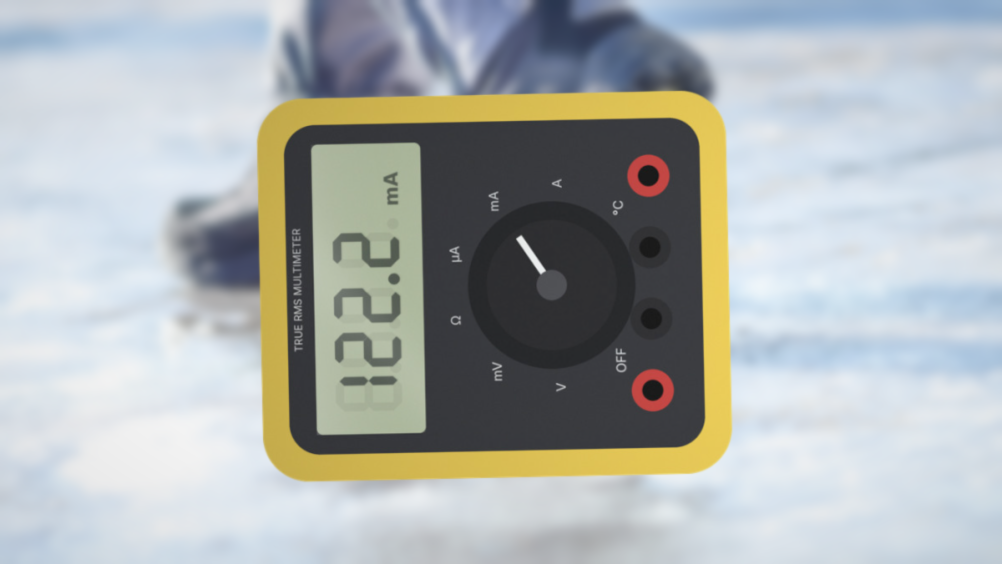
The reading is 122.2 mA
